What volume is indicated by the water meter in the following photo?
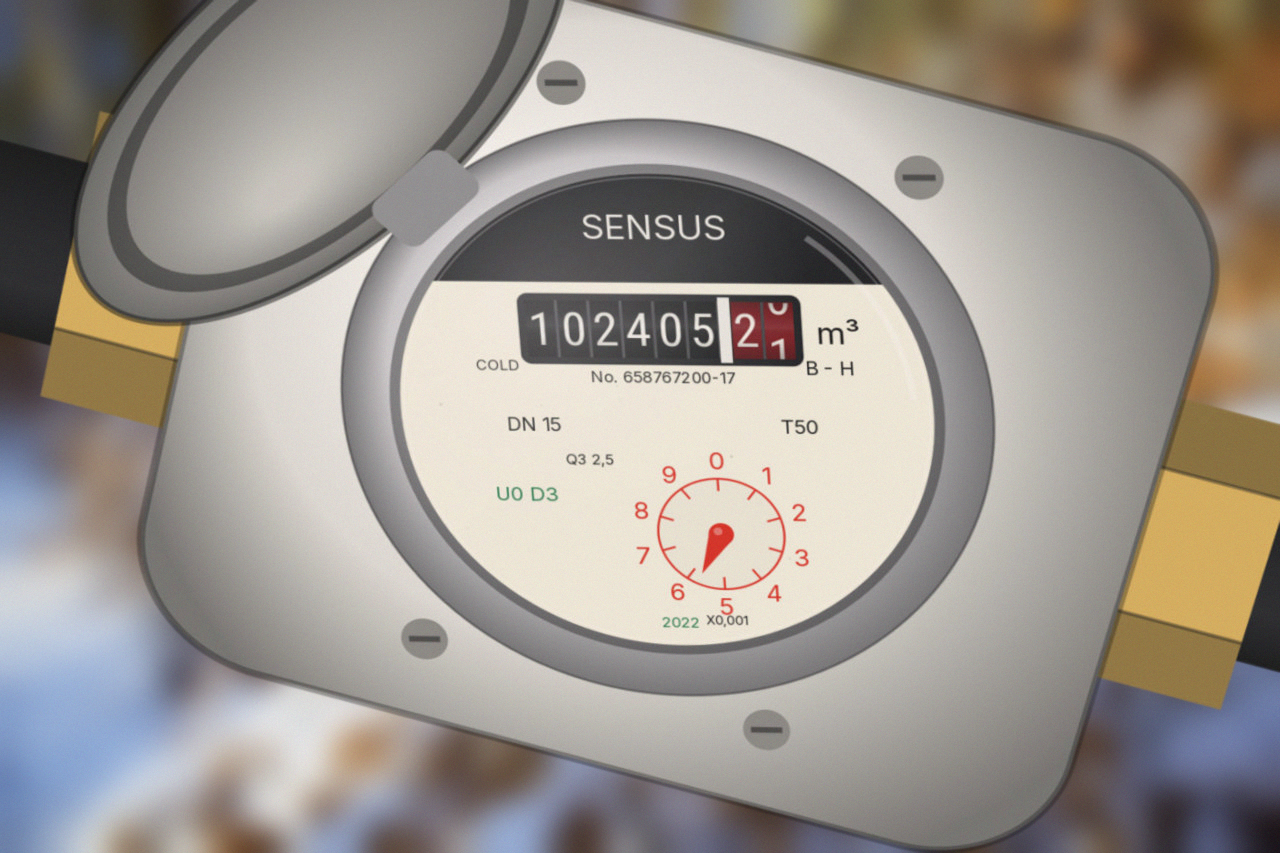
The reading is 102405.205 m³
